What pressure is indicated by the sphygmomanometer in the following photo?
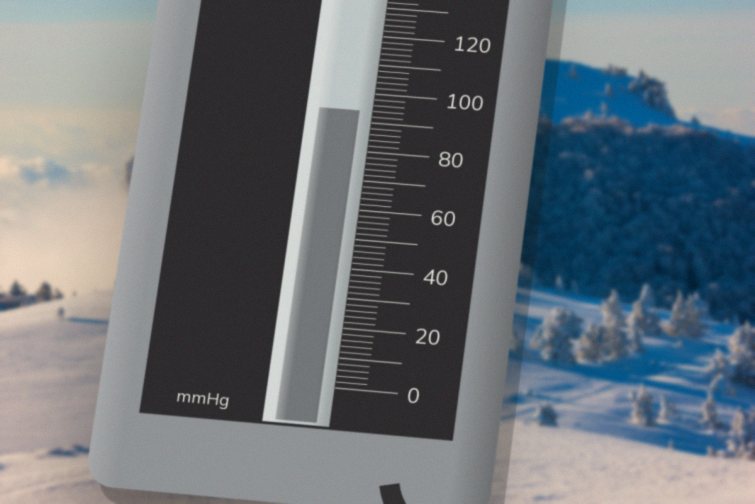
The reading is 94 mmHg
